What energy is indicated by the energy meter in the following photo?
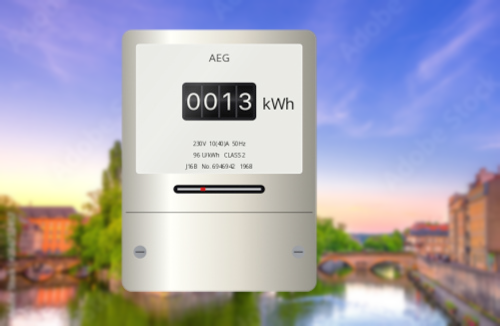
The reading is 13 kWh
